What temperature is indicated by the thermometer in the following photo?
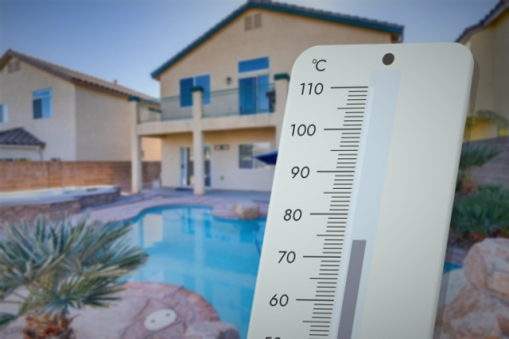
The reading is 74 °C
